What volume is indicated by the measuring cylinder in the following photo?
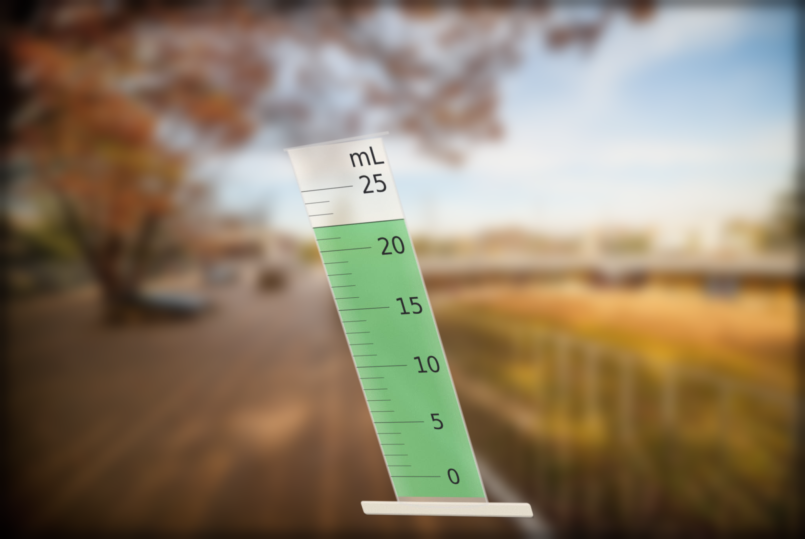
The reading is 22 mL
